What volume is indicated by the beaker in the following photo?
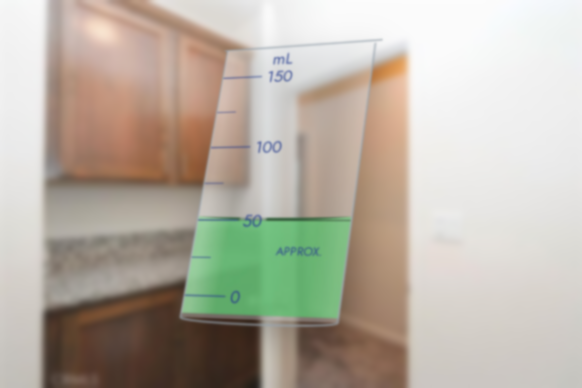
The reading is 50 mL
